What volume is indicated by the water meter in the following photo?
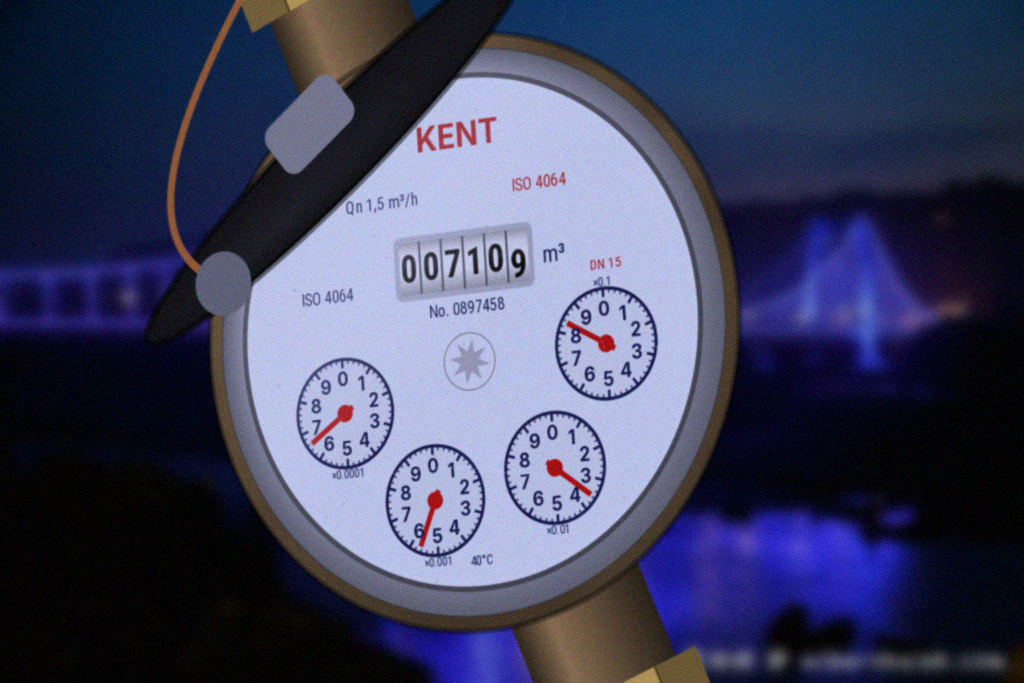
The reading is 7108.8356 m³
